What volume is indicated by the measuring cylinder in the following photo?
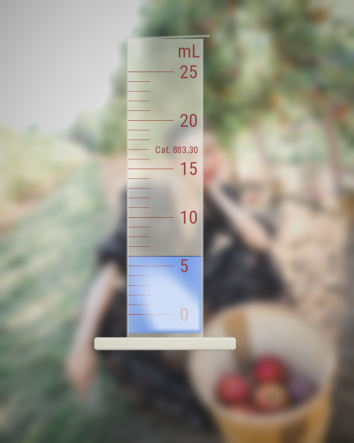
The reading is 6 mL
